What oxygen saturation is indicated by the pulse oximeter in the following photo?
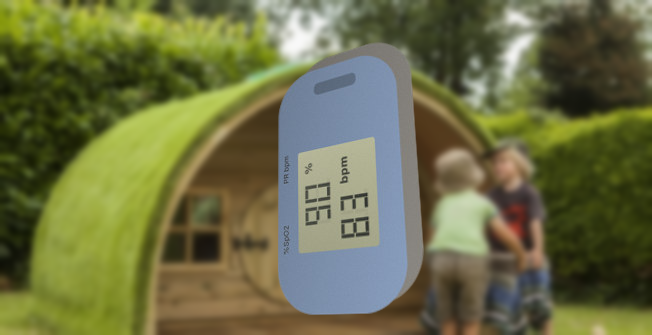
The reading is 90 %
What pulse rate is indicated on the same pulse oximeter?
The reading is 83 bpm
